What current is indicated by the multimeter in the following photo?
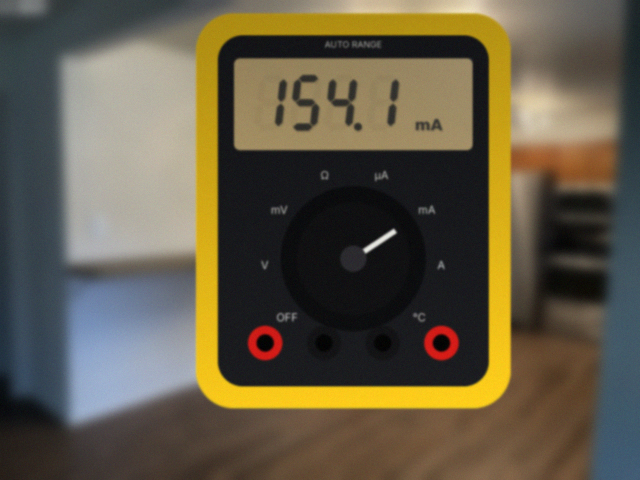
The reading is 154.1 mA
